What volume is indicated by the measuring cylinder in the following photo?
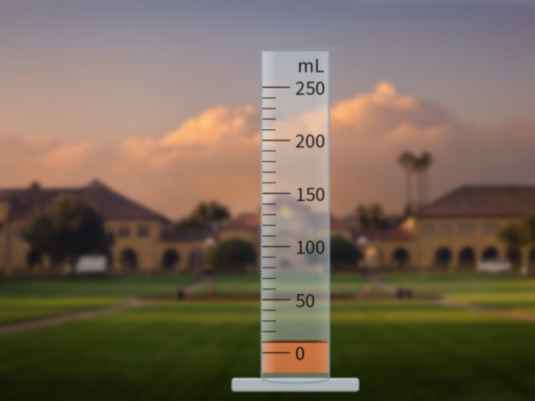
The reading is 10 mL
